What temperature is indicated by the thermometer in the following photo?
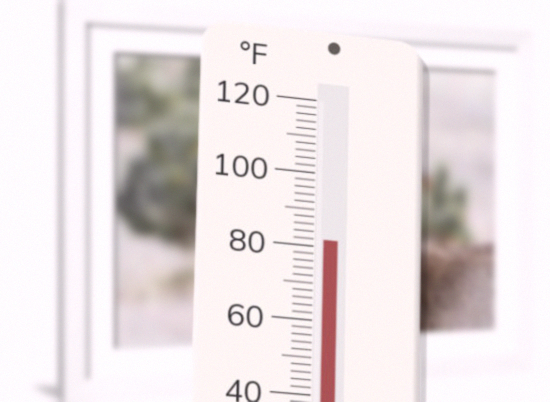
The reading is 82 °F
